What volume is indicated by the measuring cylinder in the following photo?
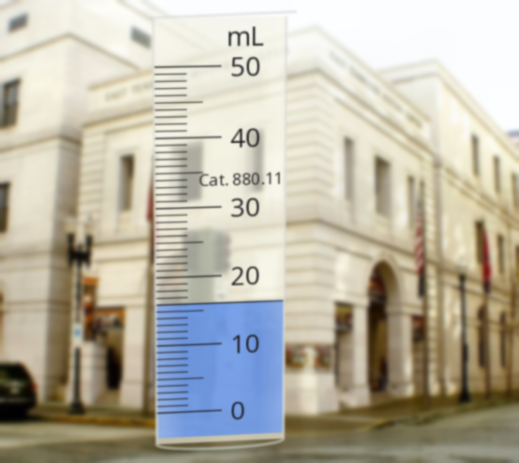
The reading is 16 mL
